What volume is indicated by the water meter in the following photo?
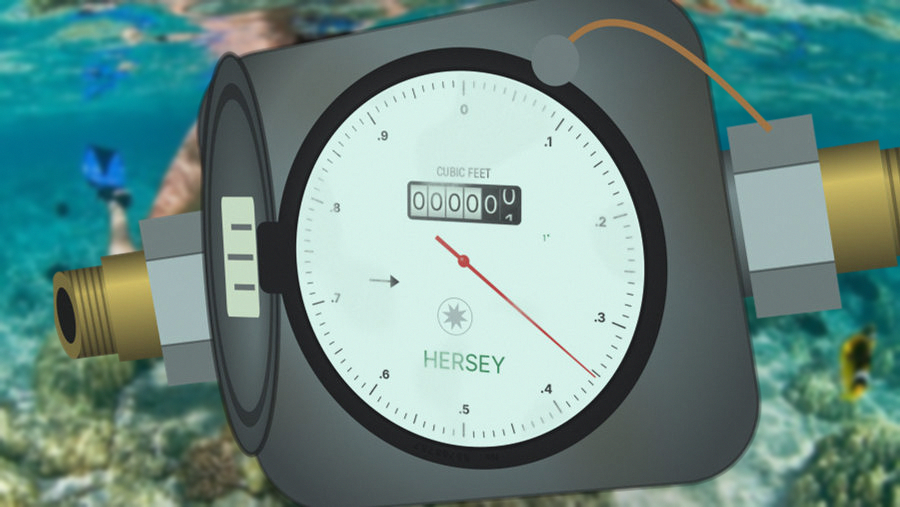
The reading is 0.35 ft³
